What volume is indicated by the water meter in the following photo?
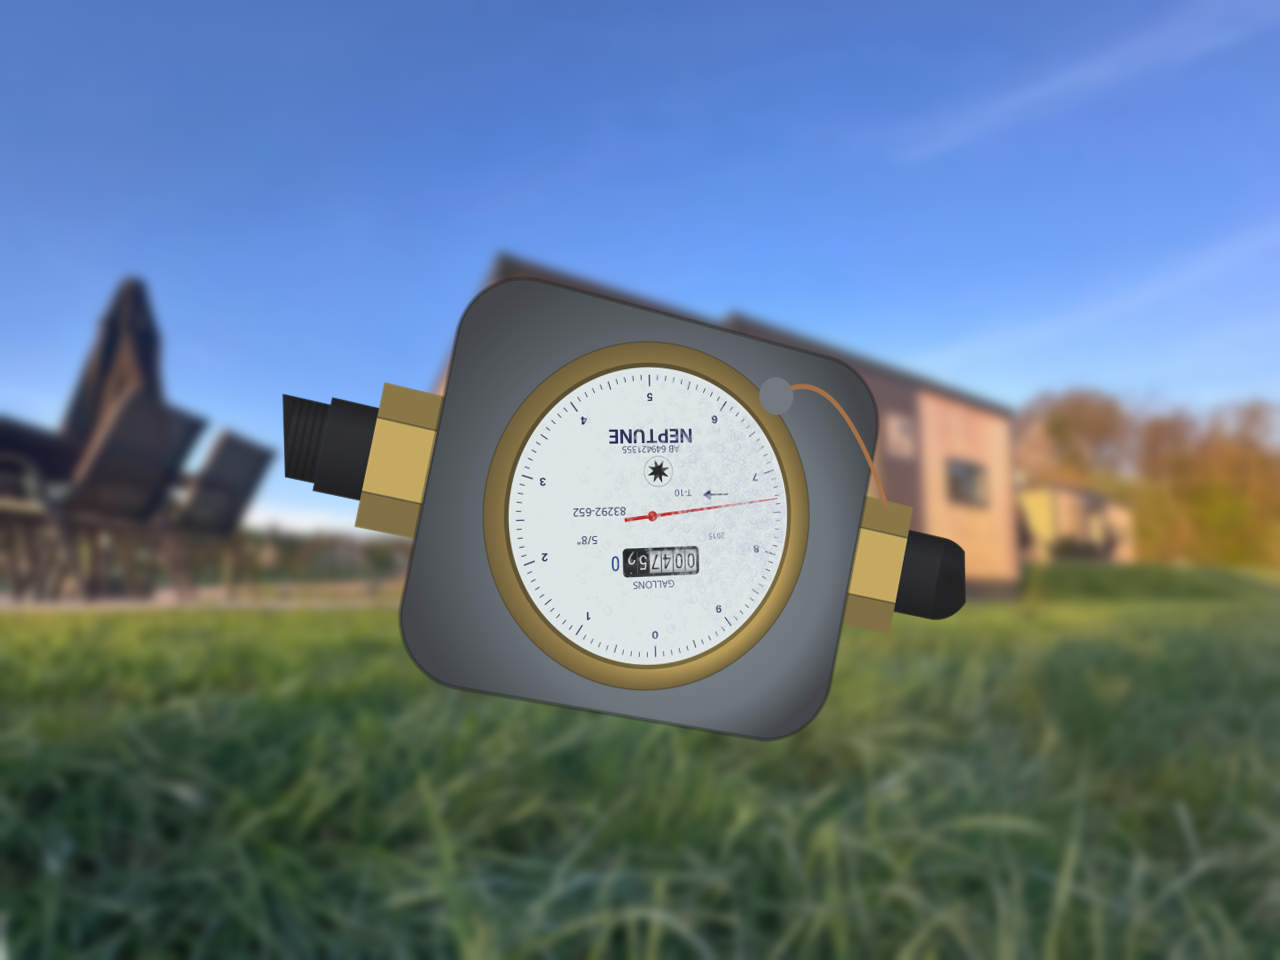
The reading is 47517.3 gal
